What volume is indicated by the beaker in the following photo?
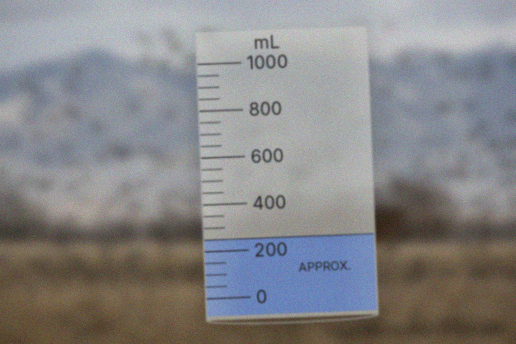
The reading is 250 mL
